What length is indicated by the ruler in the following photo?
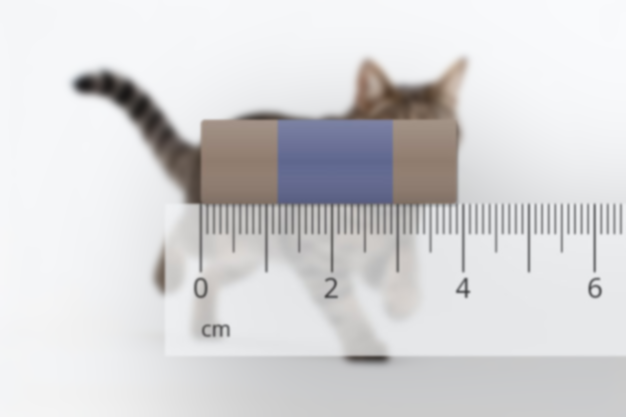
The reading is 3.9 cm
